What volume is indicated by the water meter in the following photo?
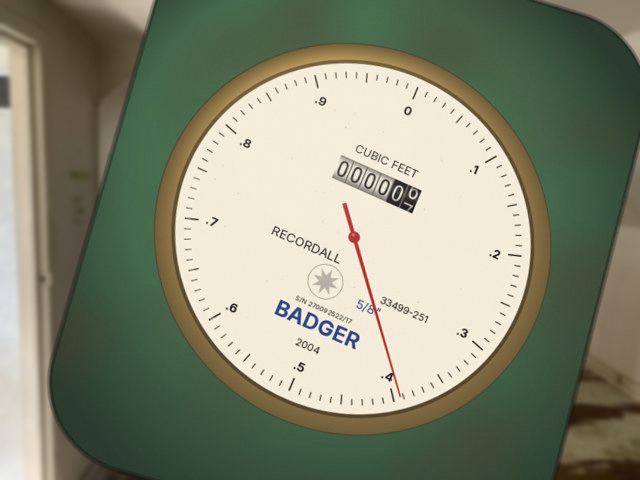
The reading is 6.39 ft³
